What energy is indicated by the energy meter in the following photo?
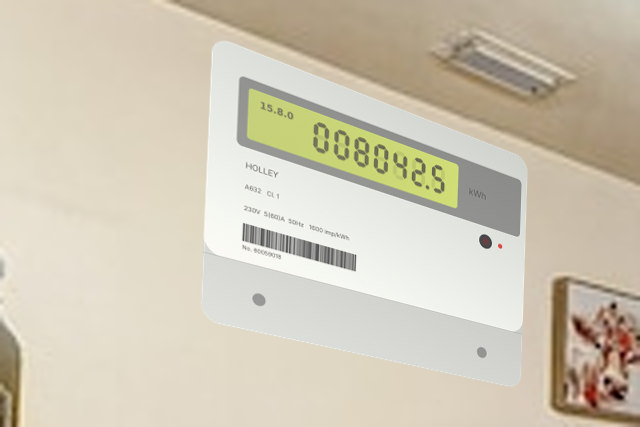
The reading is 8042.5 kWh
